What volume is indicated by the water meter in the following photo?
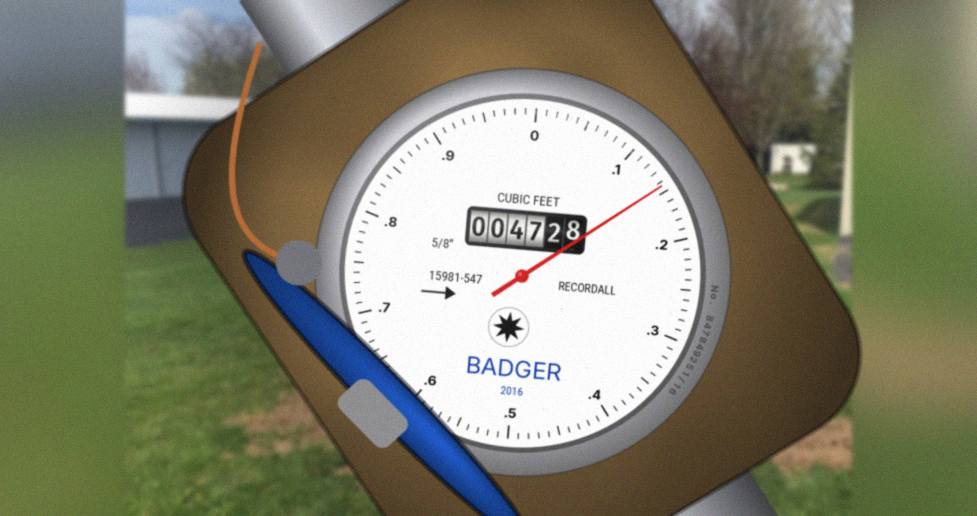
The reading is 4728.14 ft³
